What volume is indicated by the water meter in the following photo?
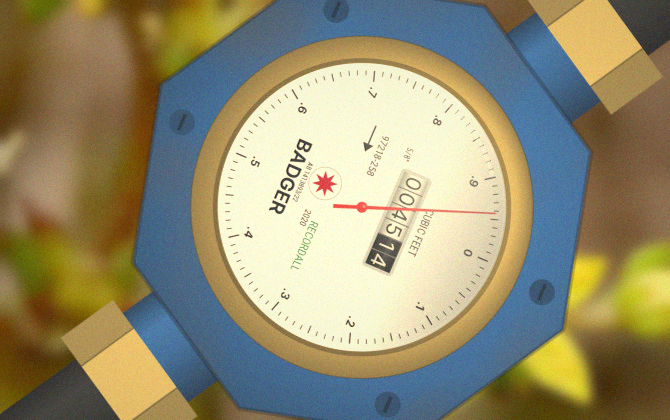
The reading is 4513.94 ft³
